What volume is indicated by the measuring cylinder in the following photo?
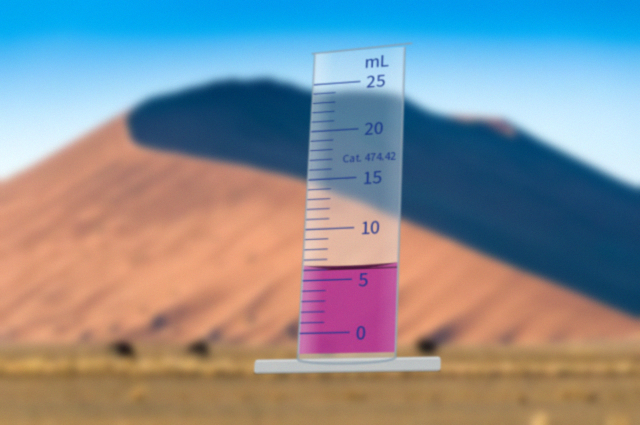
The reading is 6 mL
